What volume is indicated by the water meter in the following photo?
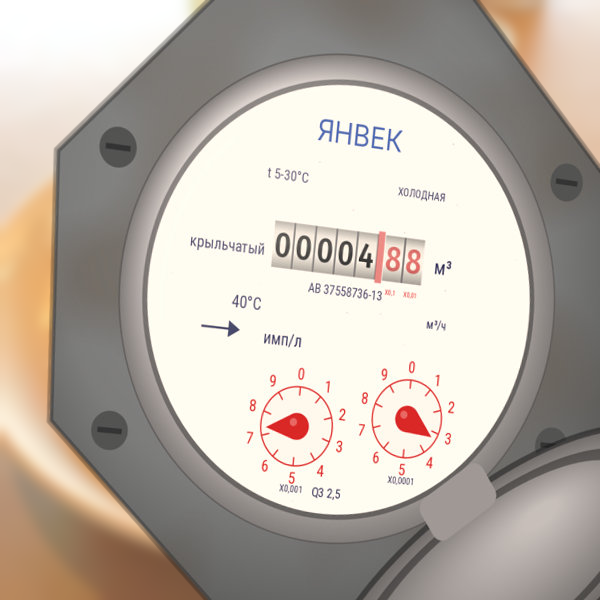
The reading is 4.8873 m³
